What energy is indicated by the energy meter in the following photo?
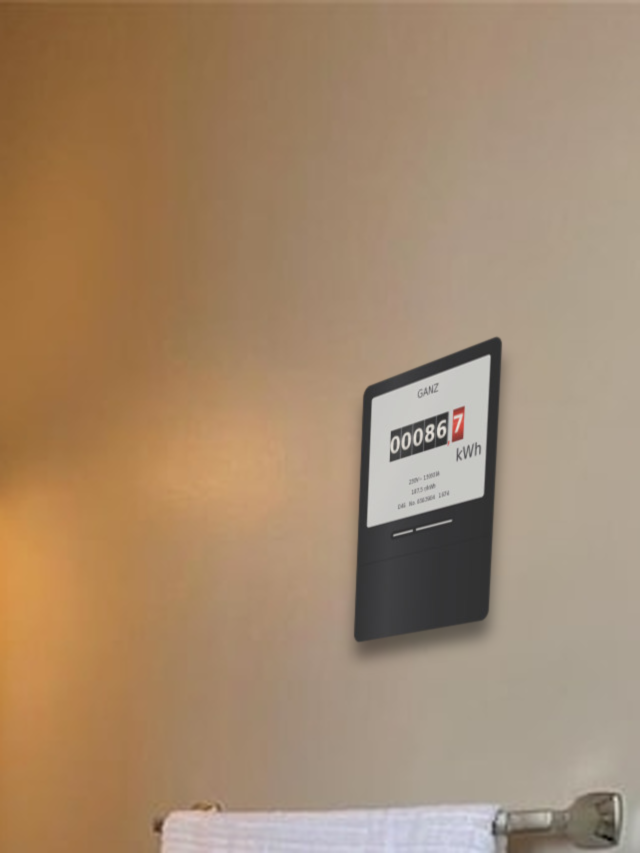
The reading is 86.7 kWh
